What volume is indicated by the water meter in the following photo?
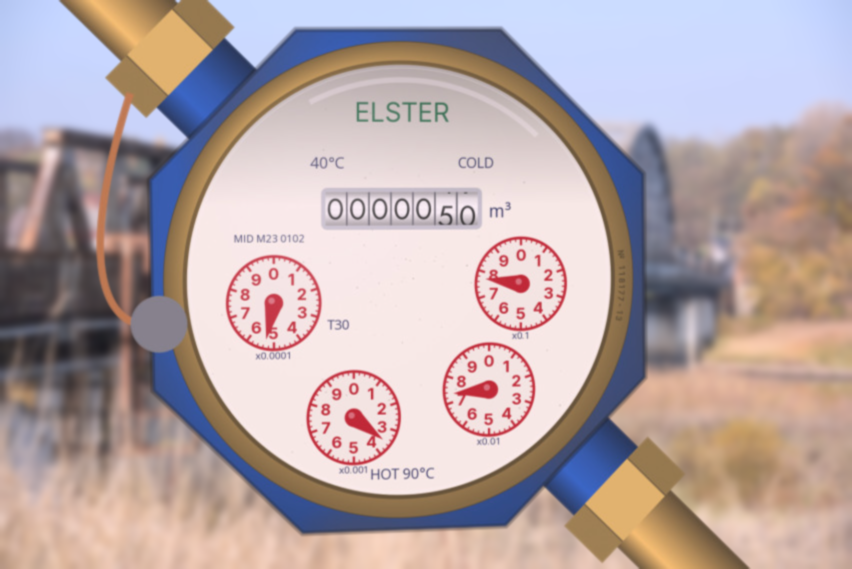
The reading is 49.7735 m³
